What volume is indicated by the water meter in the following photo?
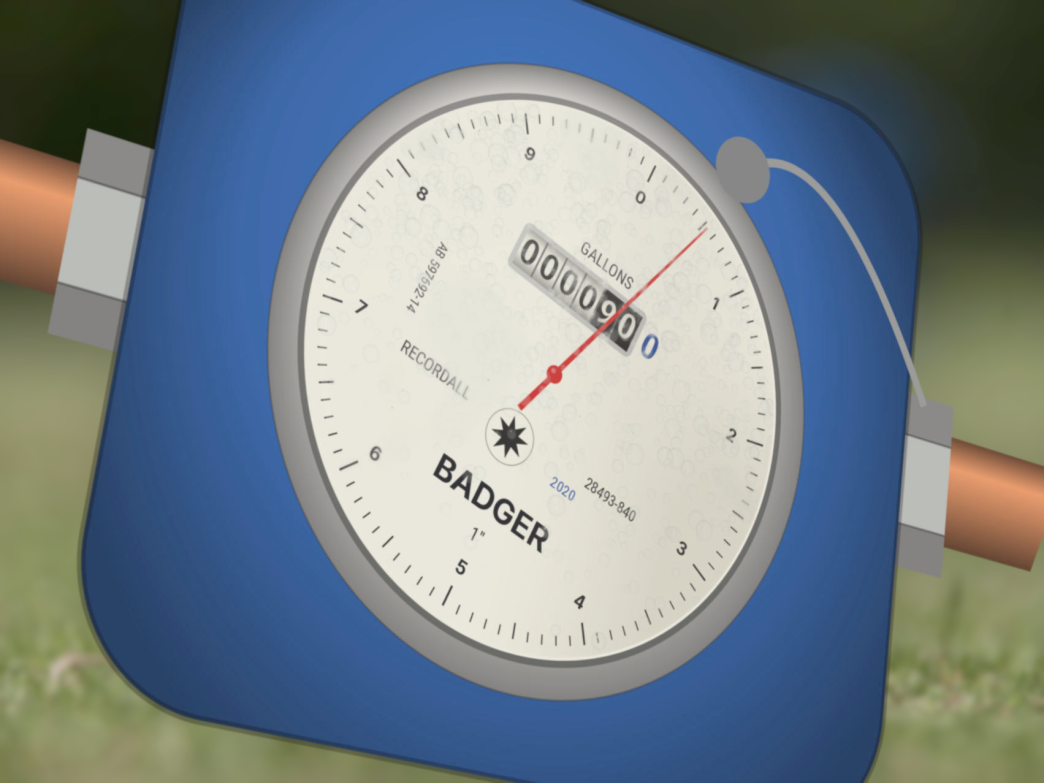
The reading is 900.5 gal
